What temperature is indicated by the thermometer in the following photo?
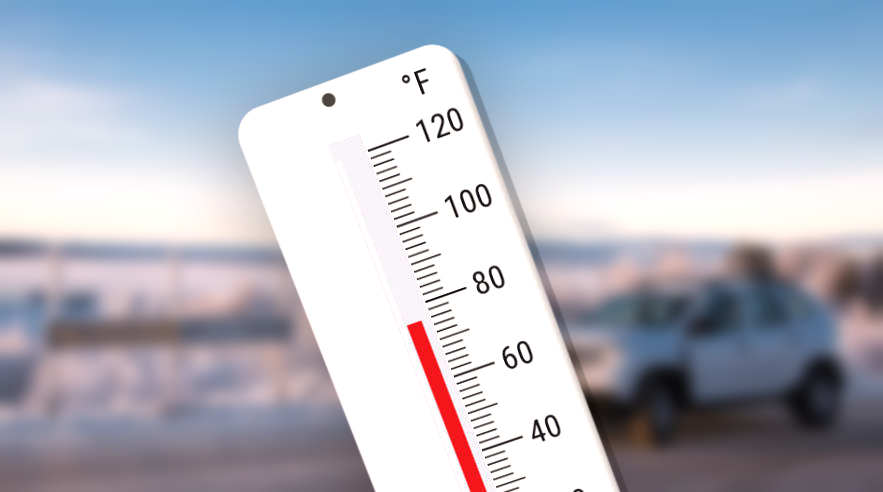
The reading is 76 °F
